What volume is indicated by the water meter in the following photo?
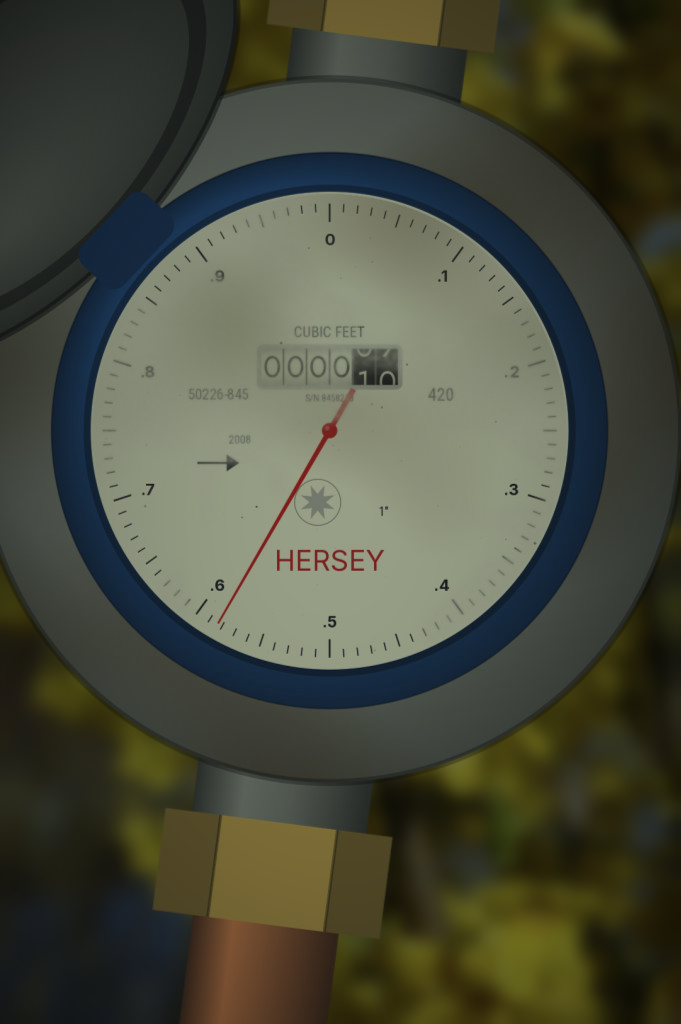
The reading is 9.58 ft³
